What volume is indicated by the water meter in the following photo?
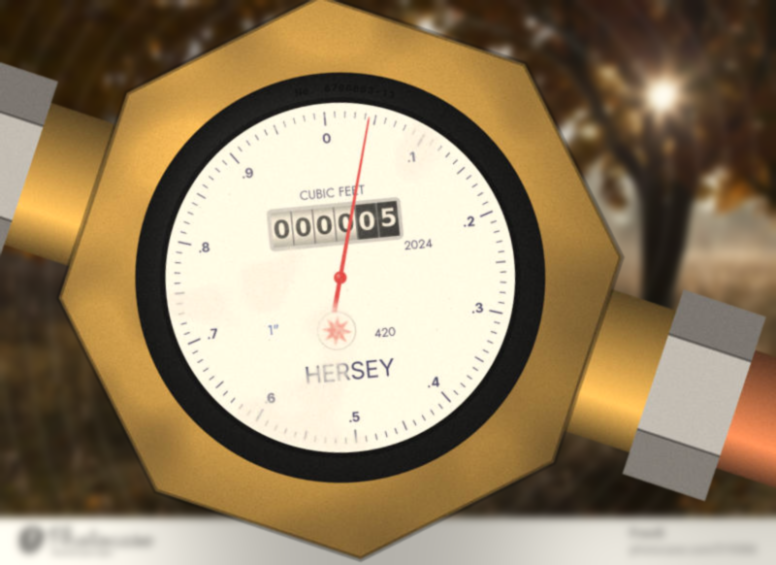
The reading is 5.04 ft³
